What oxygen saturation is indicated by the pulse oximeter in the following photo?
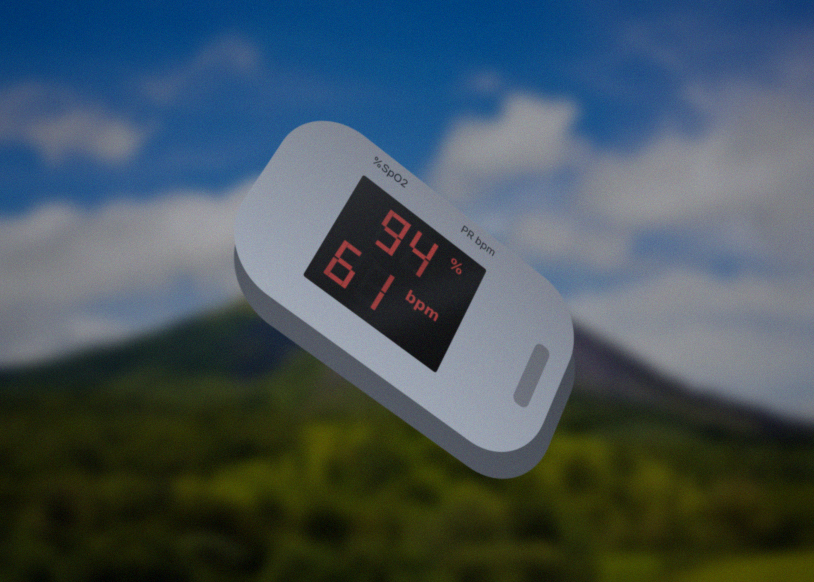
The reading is 94 %
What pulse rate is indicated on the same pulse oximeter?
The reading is 61 bpm
